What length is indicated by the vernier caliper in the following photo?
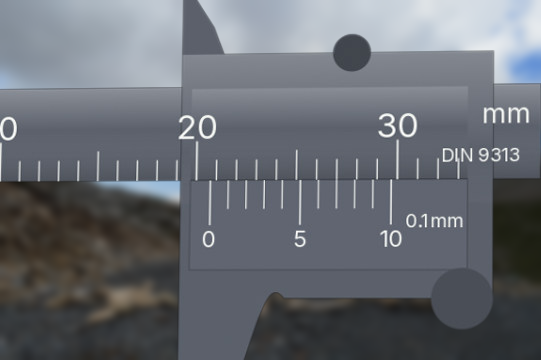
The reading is 20.7 mm
